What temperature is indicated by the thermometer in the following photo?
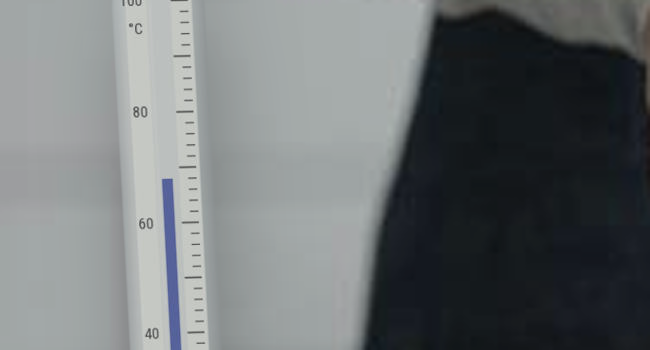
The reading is 68 °C
